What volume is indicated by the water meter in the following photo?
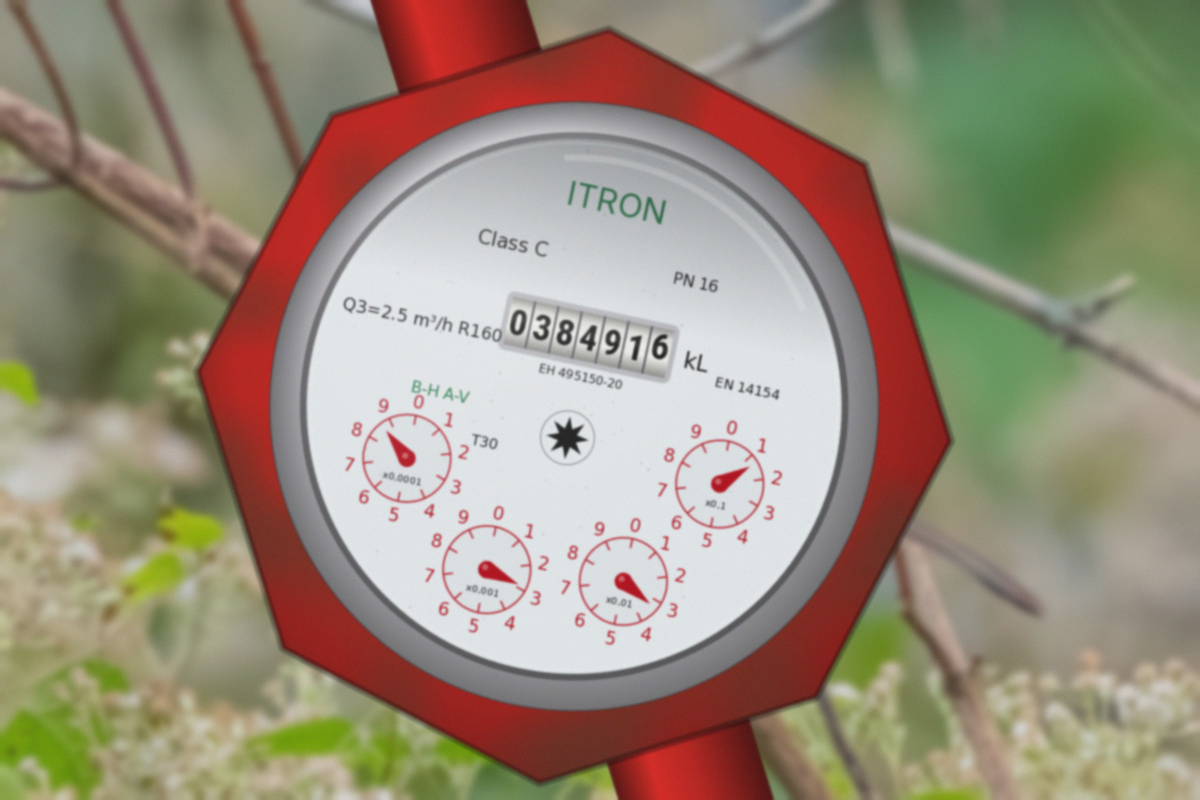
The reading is 384916.1328 kL
